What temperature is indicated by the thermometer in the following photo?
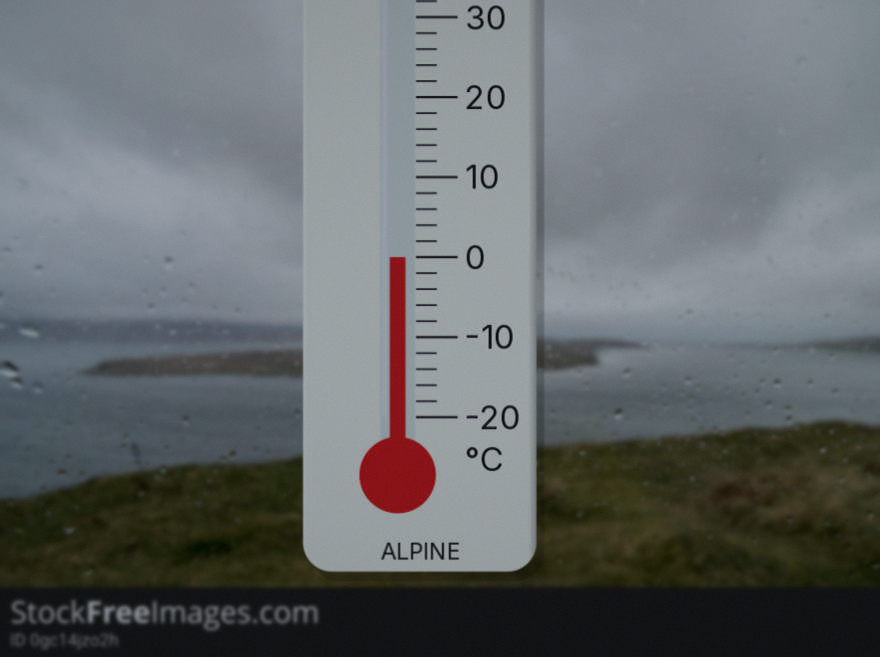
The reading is 0 °C
